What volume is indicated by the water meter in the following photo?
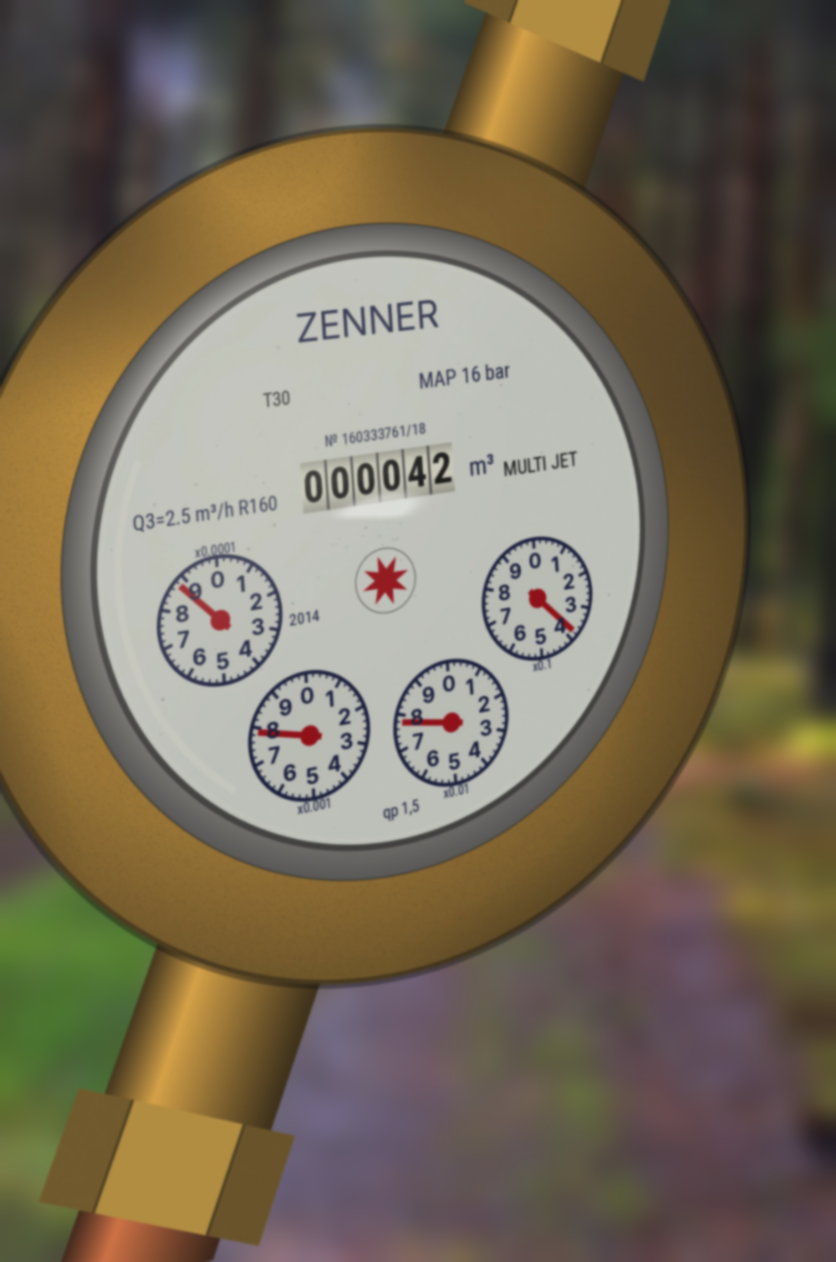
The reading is 42.3778 m³
